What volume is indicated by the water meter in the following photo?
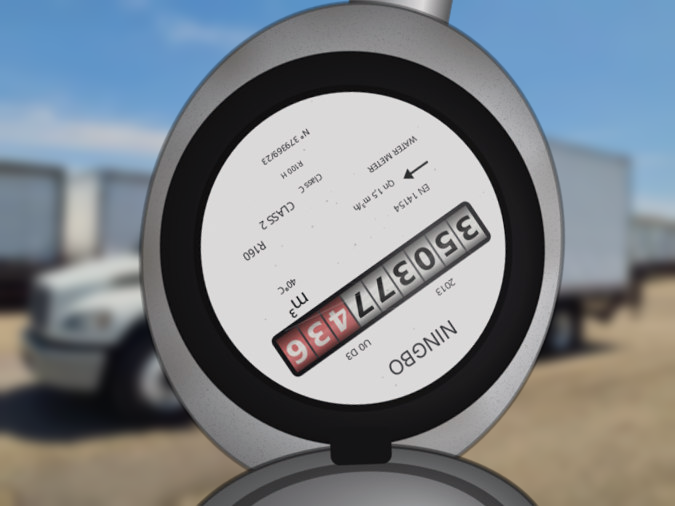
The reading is 350377.436 m³
